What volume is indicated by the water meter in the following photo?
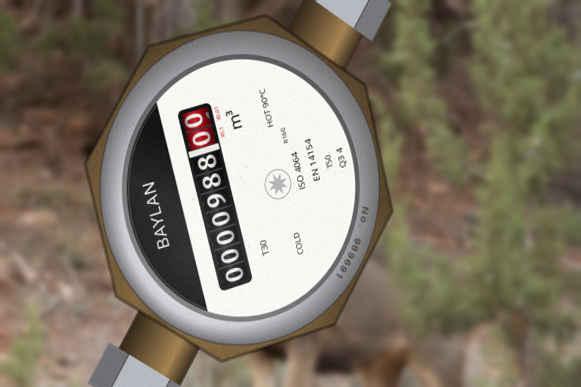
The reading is 988.00 m³
